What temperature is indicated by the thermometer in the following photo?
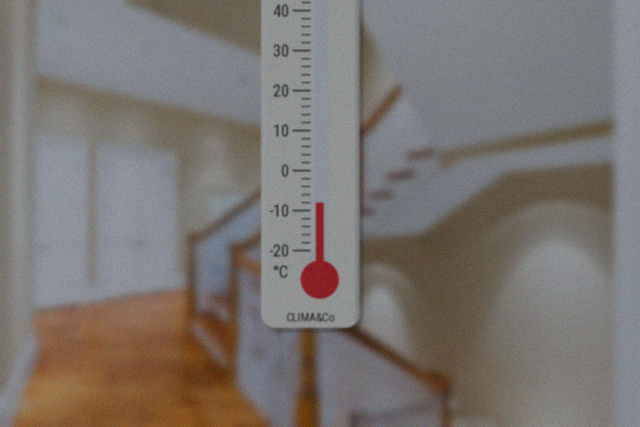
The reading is -8 °C
